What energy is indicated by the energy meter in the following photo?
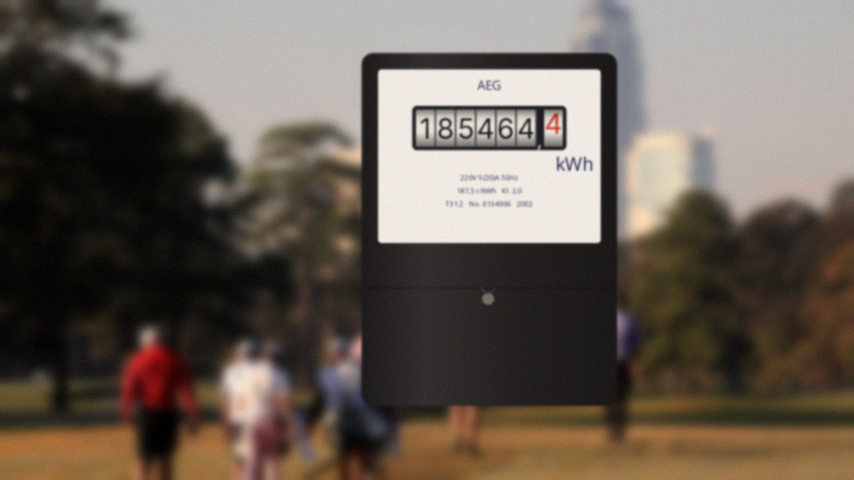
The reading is 185464.4 kWh
